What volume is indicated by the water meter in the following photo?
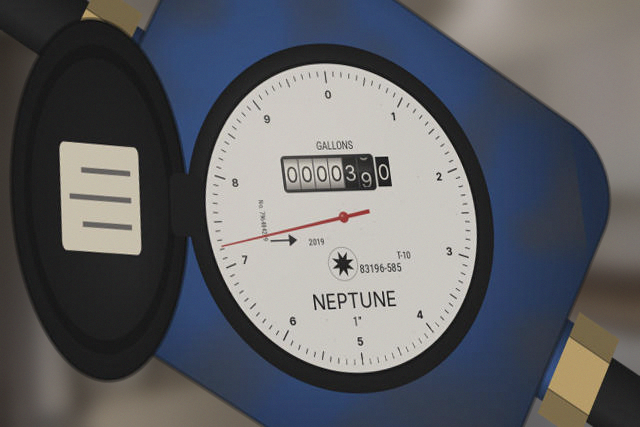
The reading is 387.2 gal
